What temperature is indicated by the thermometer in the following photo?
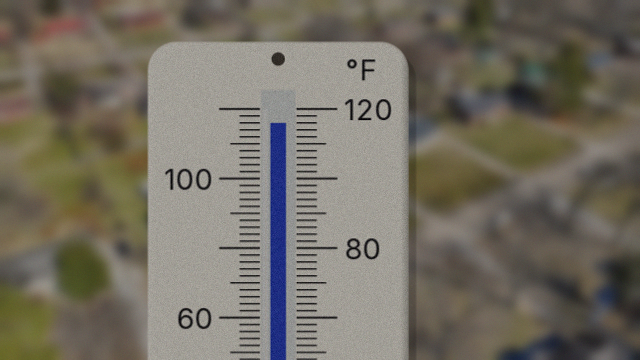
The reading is 116 °F
